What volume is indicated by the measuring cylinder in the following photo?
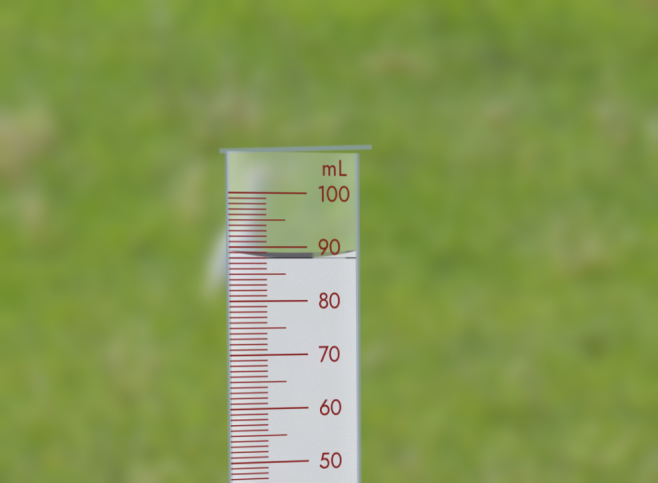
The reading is 88 mL
